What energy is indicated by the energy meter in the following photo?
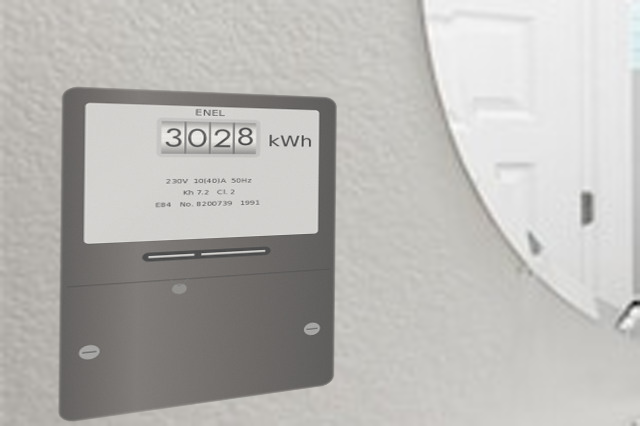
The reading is 3028 kWh
